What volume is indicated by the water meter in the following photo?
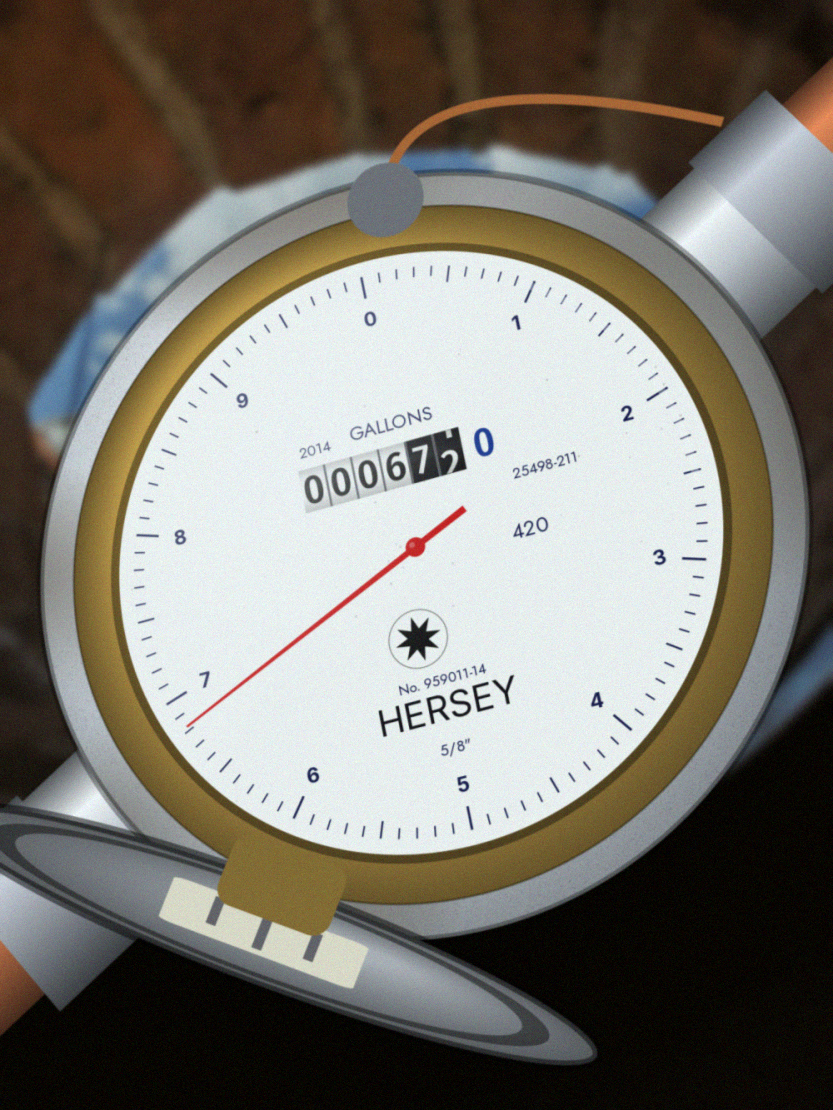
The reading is 6716.8 gal
